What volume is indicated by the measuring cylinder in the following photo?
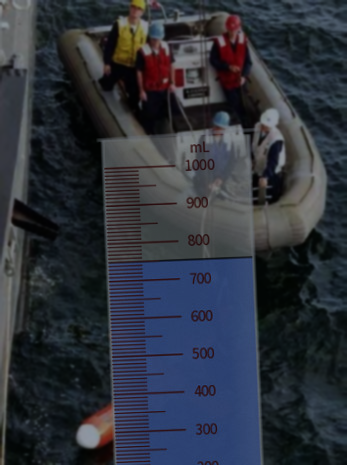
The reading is 750 mL
